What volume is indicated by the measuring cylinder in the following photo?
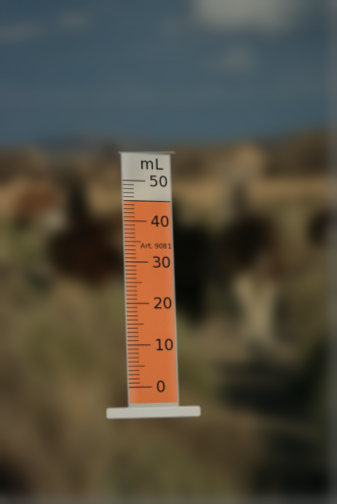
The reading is 45 mL
